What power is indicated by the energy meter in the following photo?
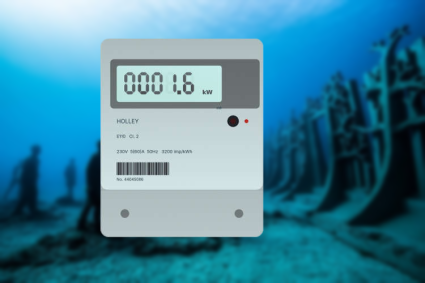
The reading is 1.6 kW
